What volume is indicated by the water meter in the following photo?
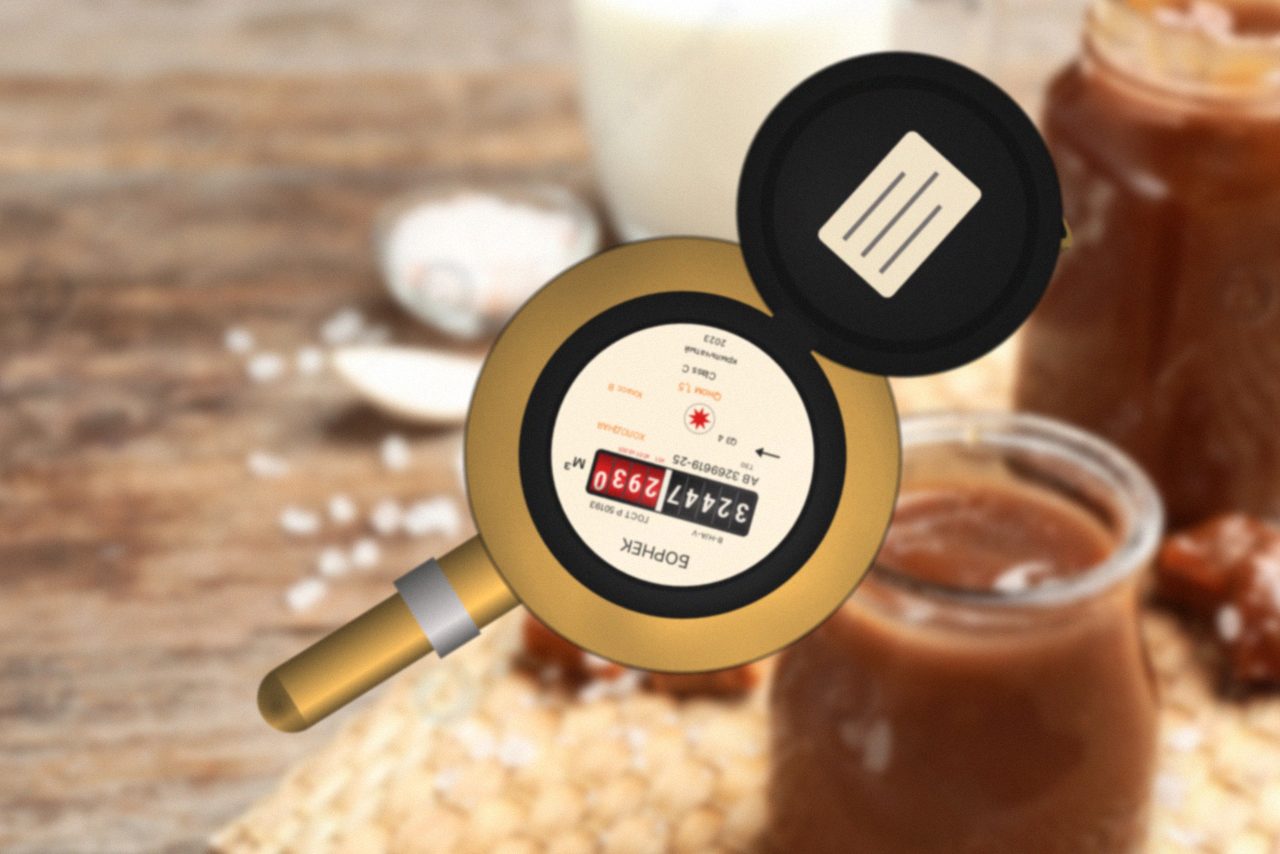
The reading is 32447.2930 m³
